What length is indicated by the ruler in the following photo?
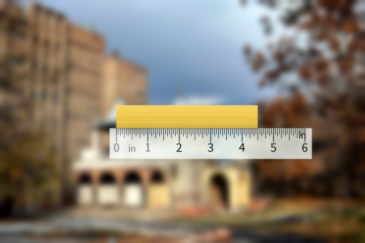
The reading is 4.5 in
